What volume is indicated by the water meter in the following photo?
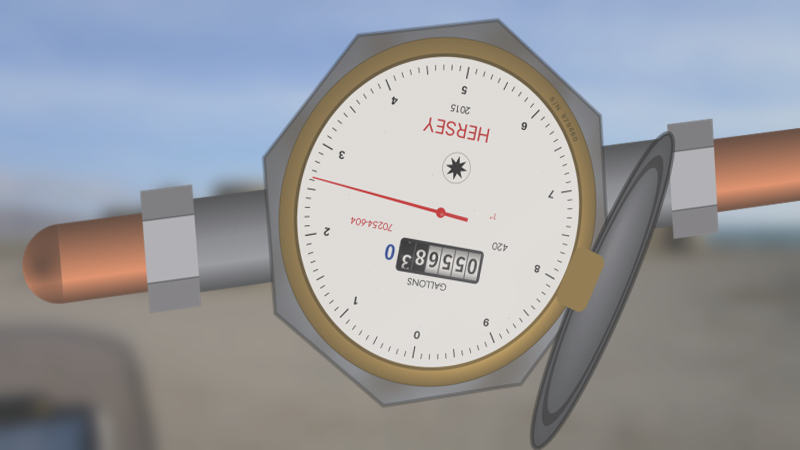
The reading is 556832.6 gal
